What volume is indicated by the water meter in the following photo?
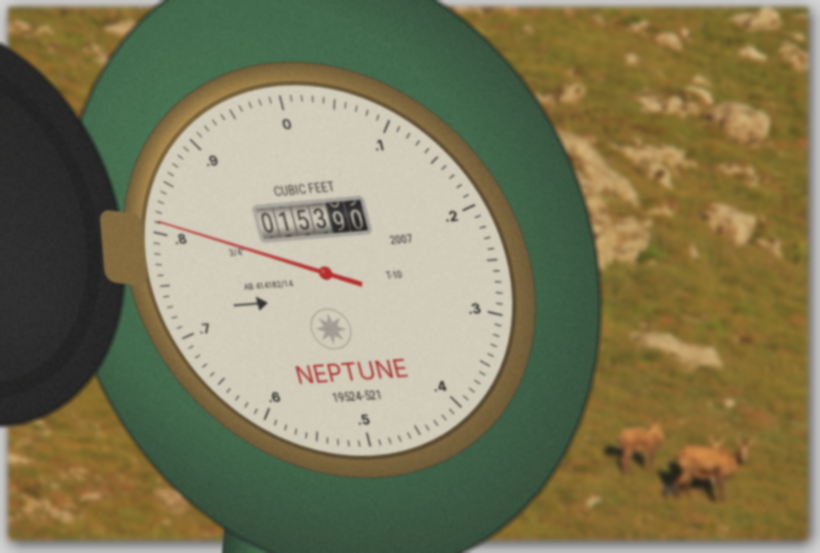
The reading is 15389.81 ft³
